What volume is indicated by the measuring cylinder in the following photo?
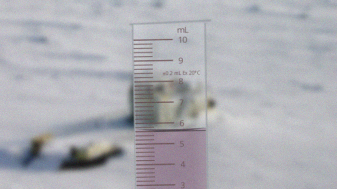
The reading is 5.6 mL
